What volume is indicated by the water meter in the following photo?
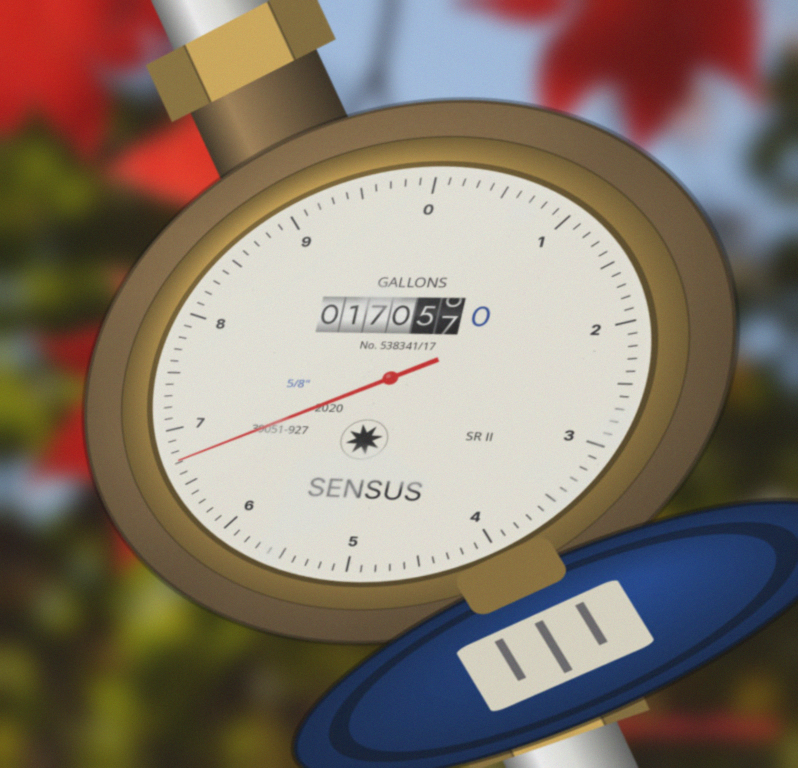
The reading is 170566.7 gal
